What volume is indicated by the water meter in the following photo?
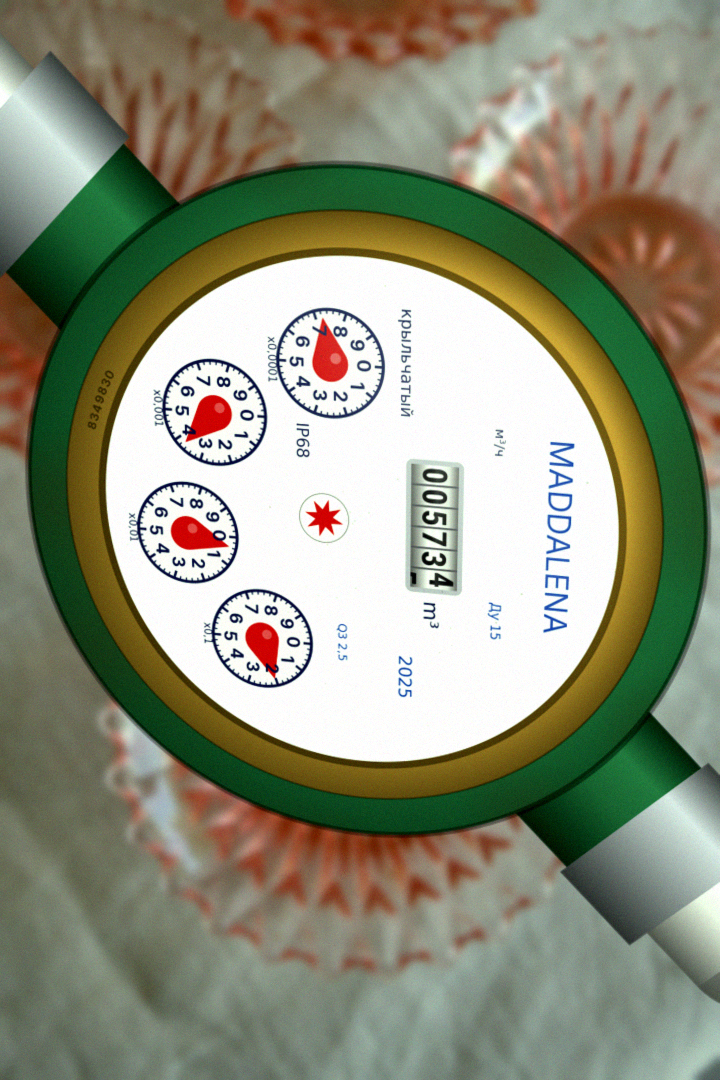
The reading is 5734.2037 m³
